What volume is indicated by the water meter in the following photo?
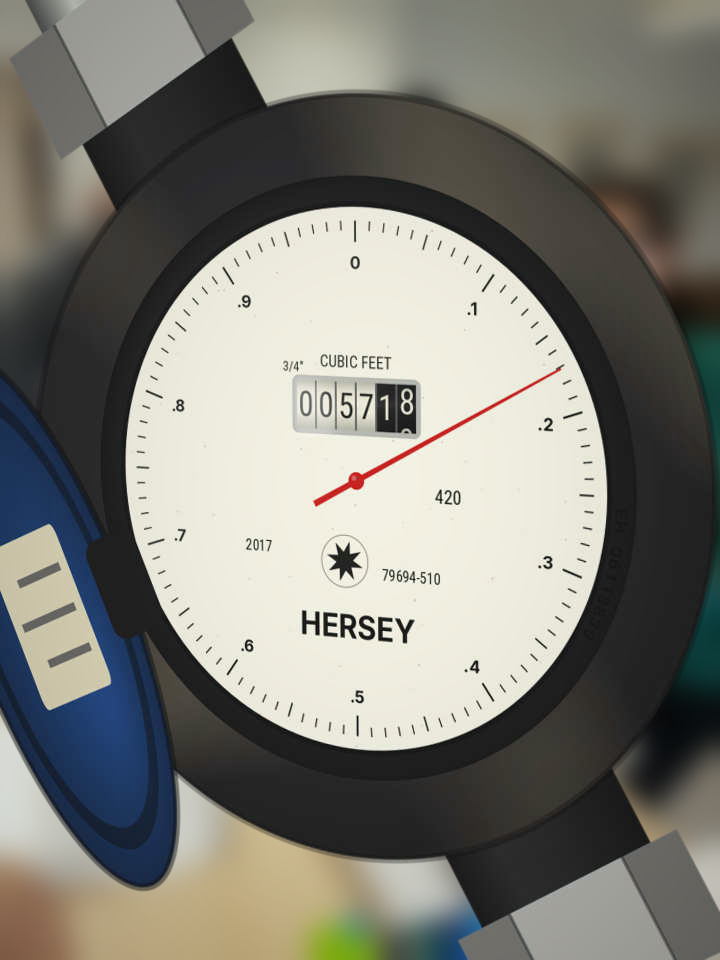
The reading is 5718.17 ft³
